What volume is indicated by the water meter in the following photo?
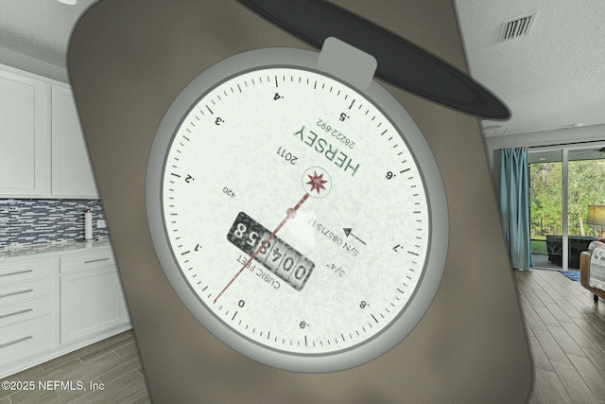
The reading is 4858.03 ft³
